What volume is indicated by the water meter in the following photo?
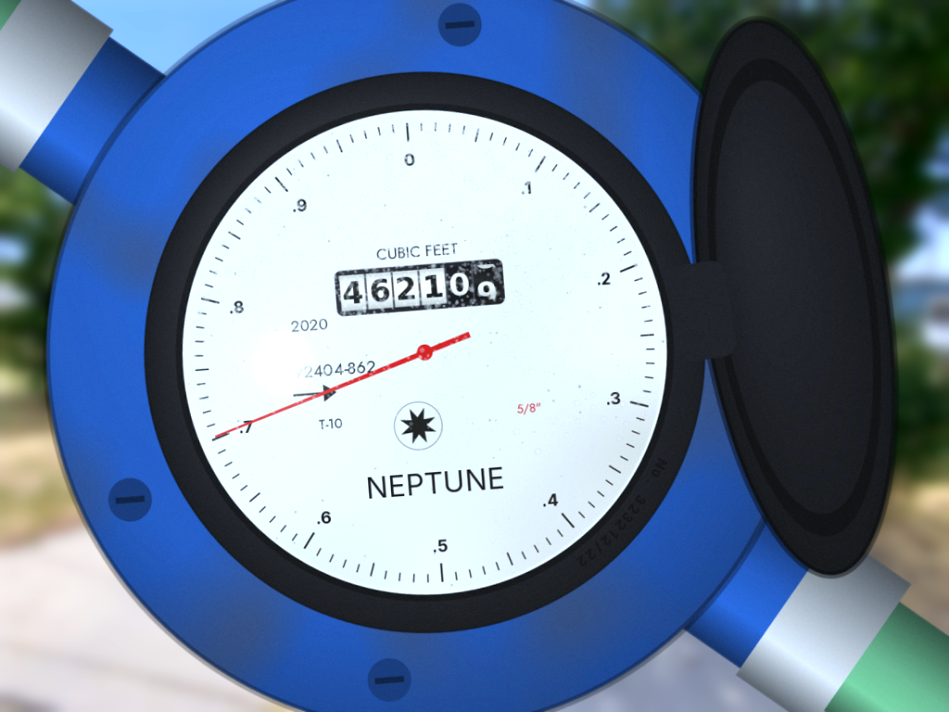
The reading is 462108.70 ft³
